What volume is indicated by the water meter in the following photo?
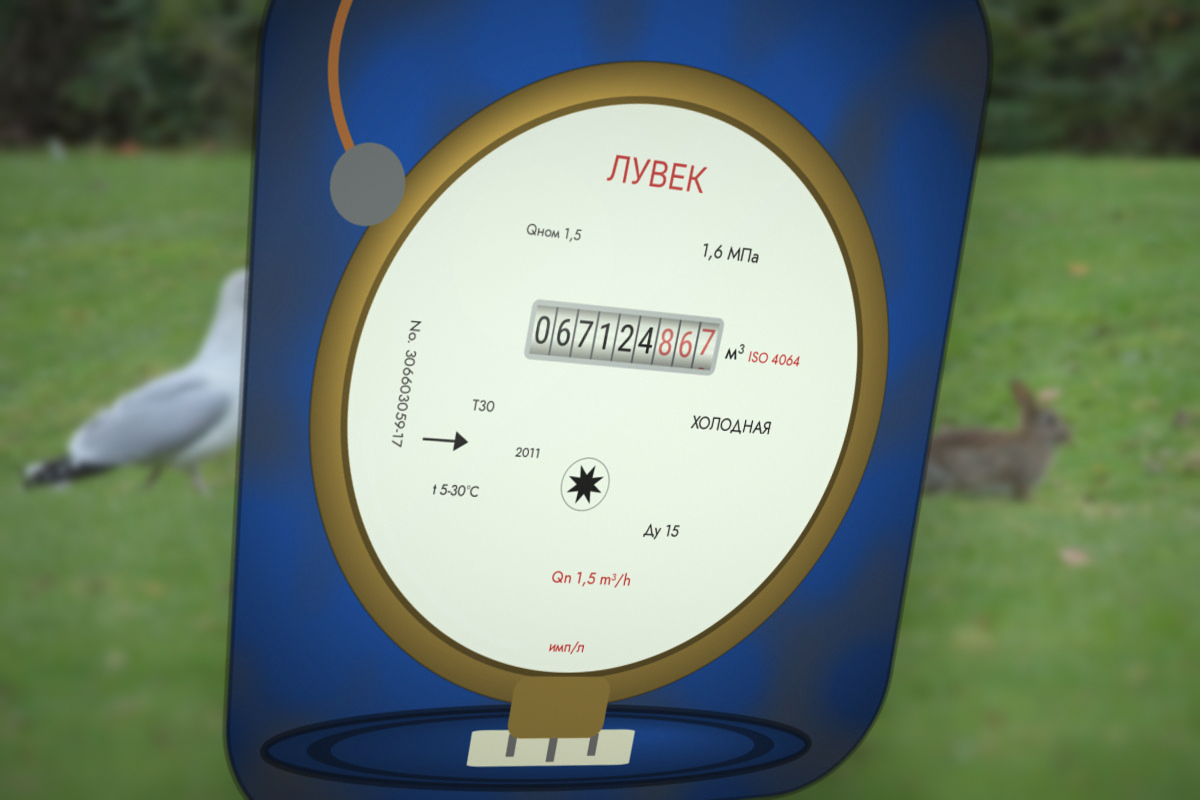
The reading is 67124.867 m³
